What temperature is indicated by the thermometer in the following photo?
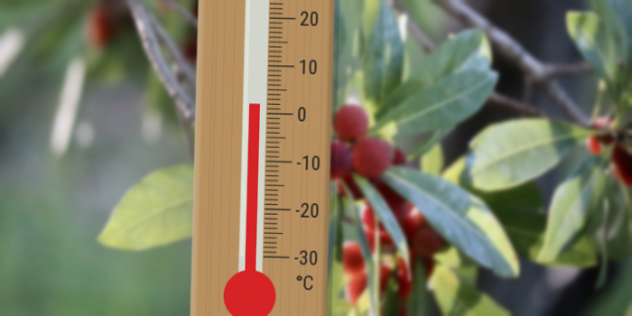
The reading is 2 °C
